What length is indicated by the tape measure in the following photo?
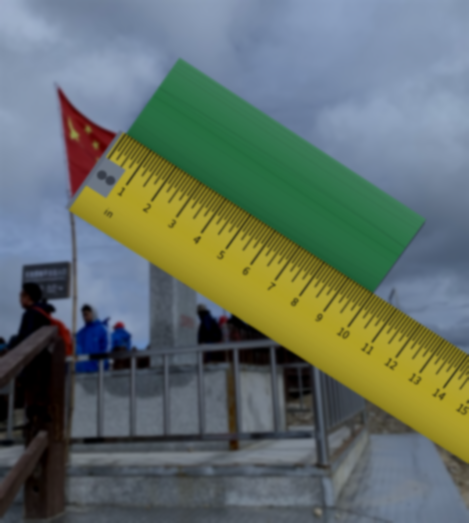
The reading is 10 in
